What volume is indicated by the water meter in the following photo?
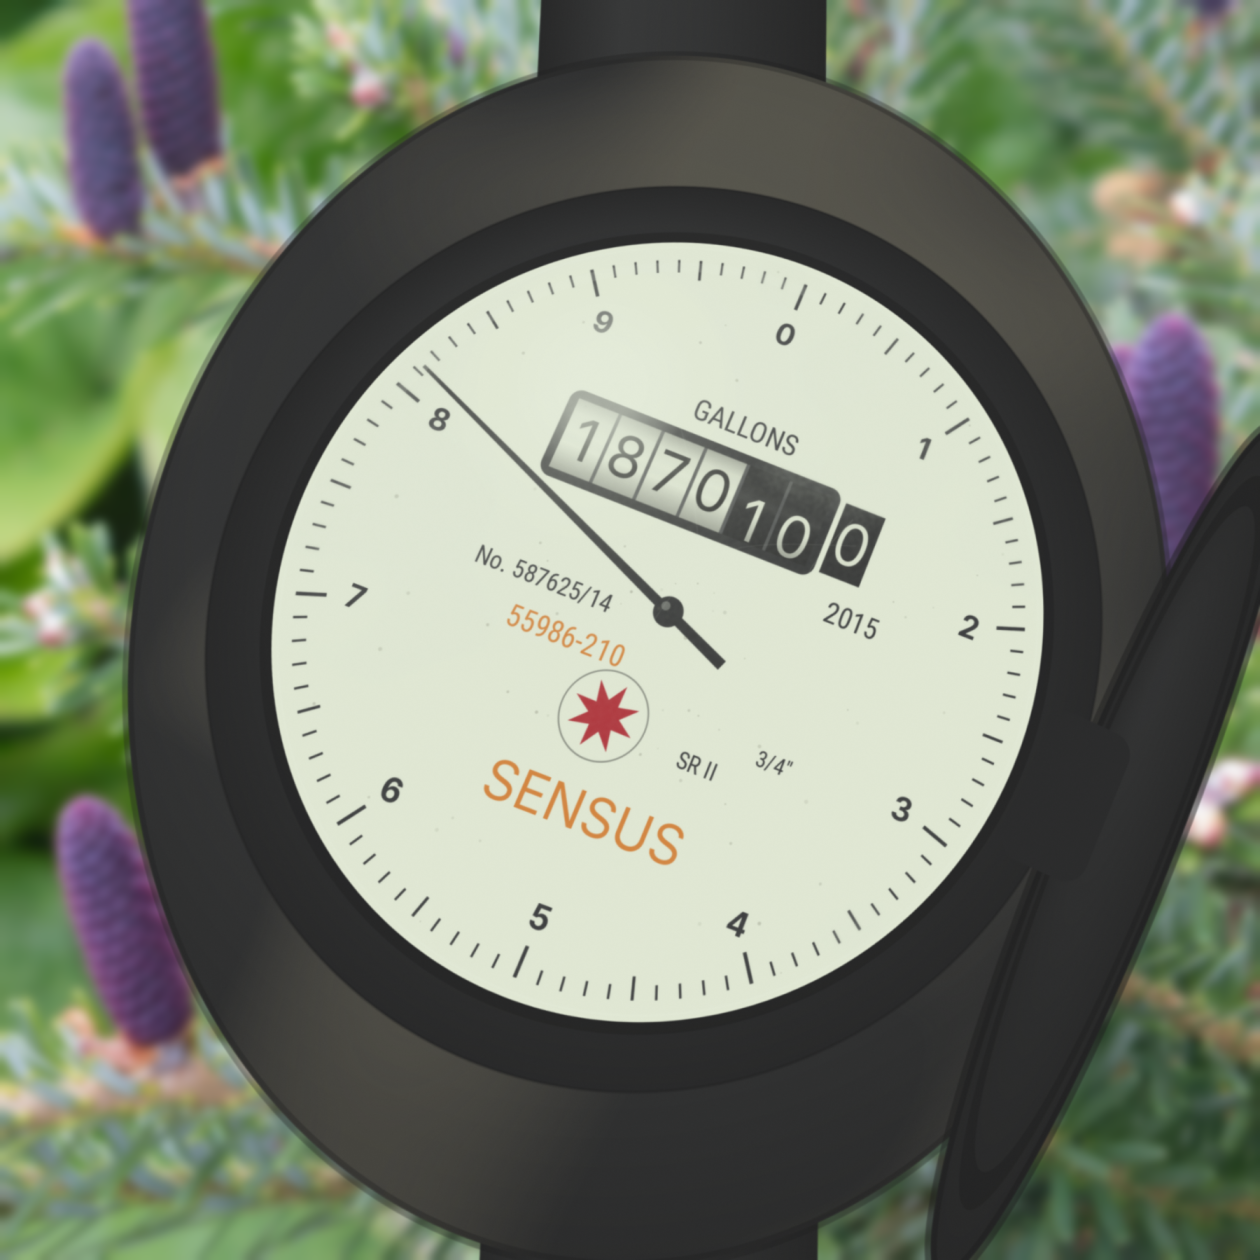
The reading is 1870098.1 gal
